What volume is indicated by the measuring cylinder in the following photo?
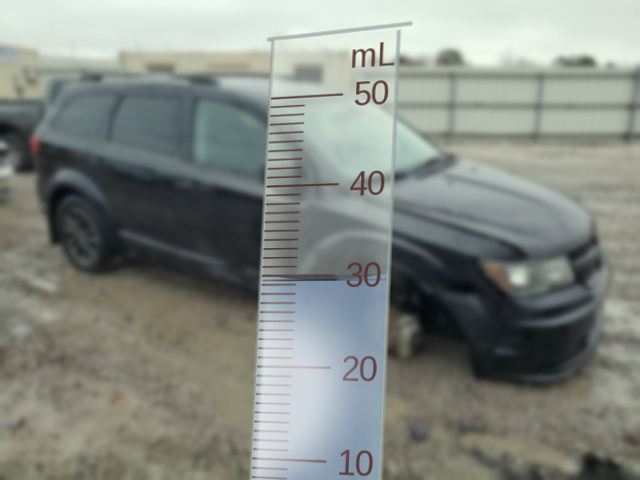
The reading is 29.5 mL
